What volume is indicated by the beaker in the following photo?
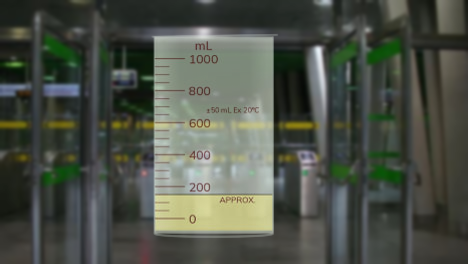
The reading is 150 mL
